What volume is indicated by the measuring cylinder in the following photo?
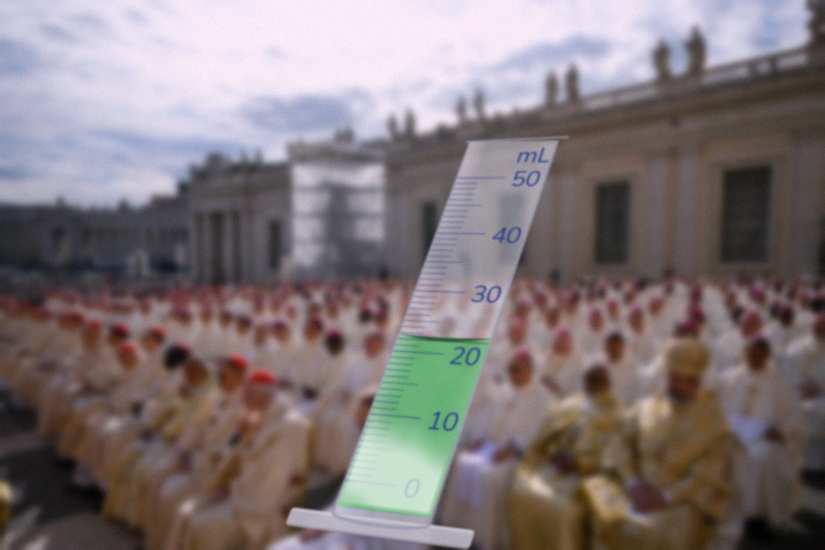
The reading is 22 mL
